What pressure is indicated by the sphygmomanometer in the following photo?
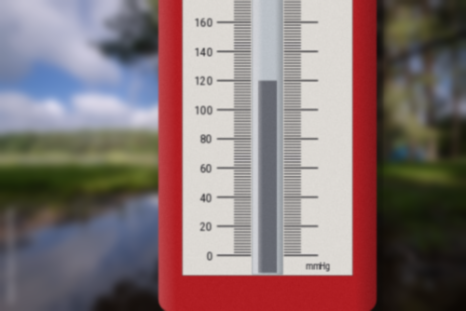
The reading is 120 mmHg
